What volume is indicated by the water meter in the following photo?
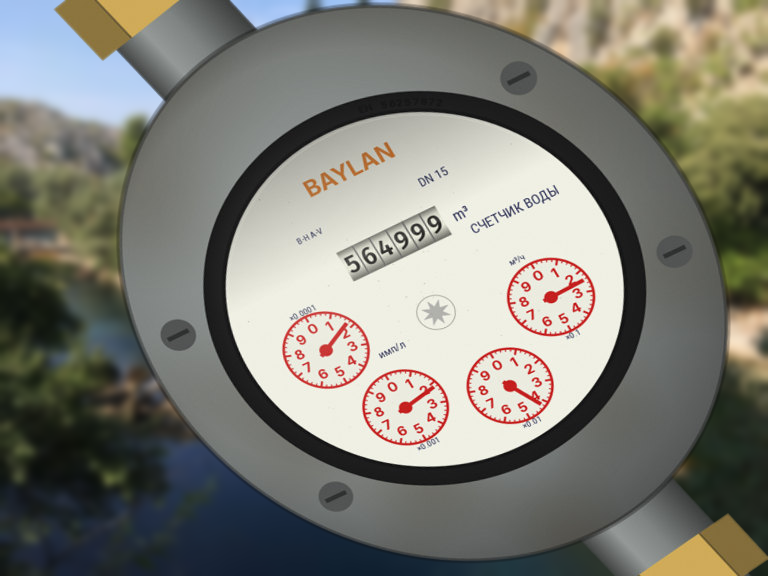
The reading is 564999.2421 m³
